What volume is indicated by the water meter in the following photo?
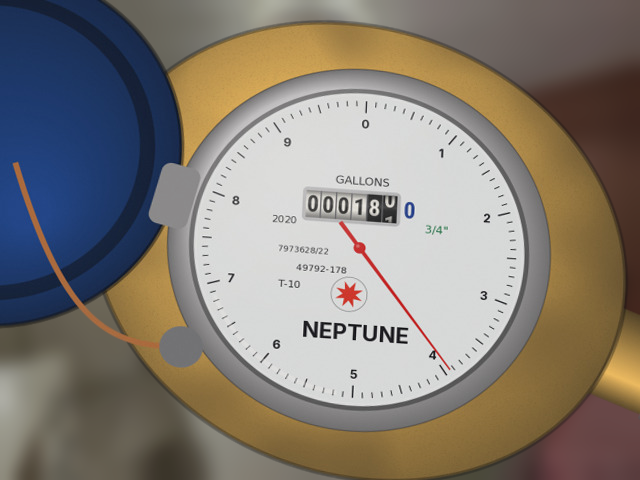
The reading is 1803.9 gal
